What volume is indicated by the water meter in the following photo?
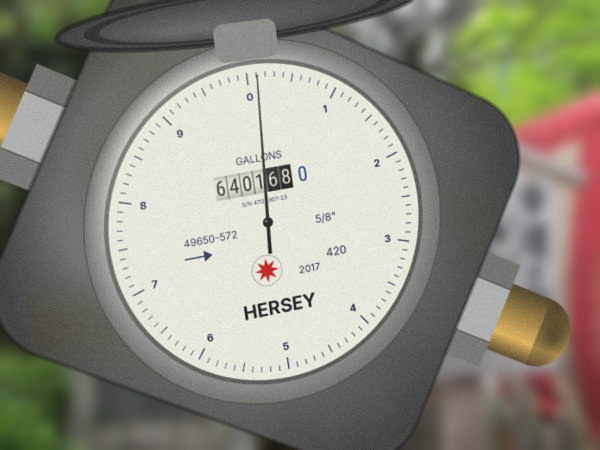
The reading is 6401680.1 gal
